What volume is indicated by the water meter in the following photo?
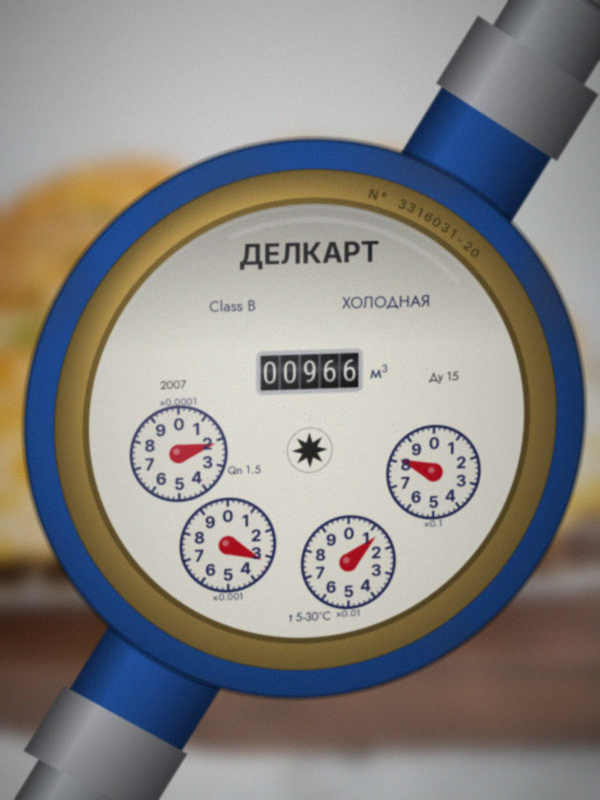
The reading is 966.8132 m³
